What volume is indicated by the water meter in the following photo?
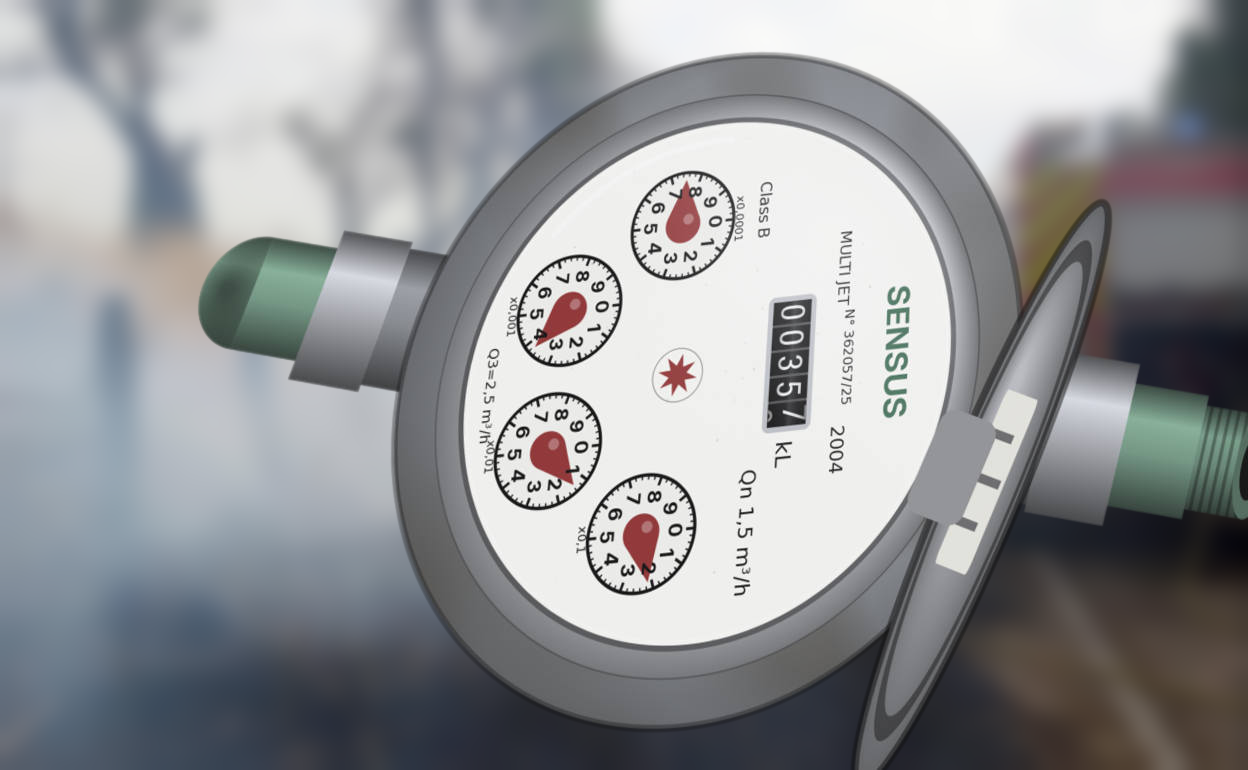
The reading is 357.2137 kL
